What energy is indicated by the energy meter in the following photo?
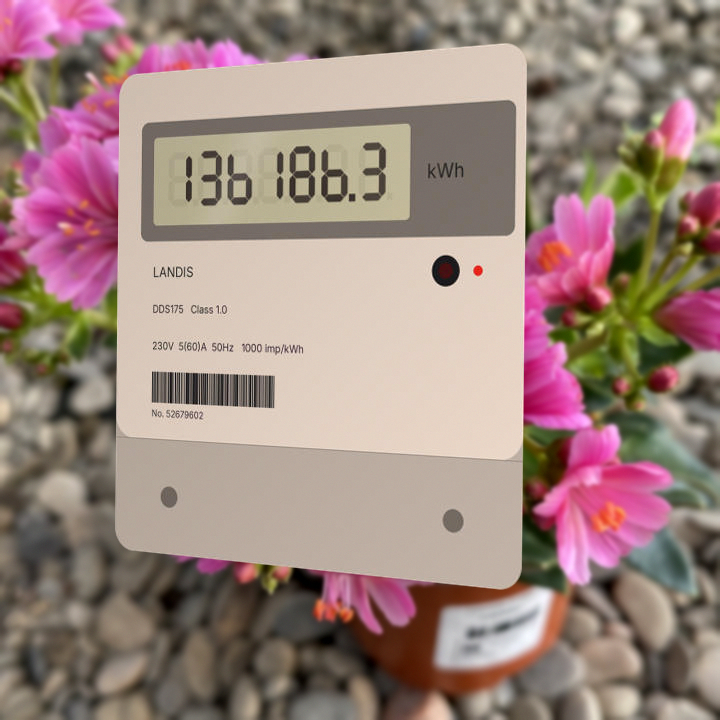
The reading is 136186.3 kWh
